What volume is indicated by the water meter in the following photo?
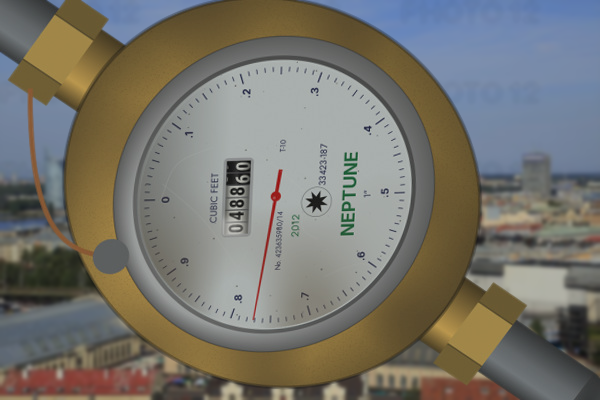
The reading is 48859.77 ft³
